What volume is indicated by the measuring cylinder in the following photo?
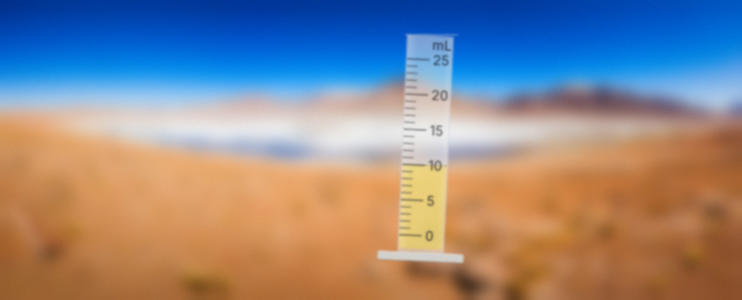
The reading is 10 mL
